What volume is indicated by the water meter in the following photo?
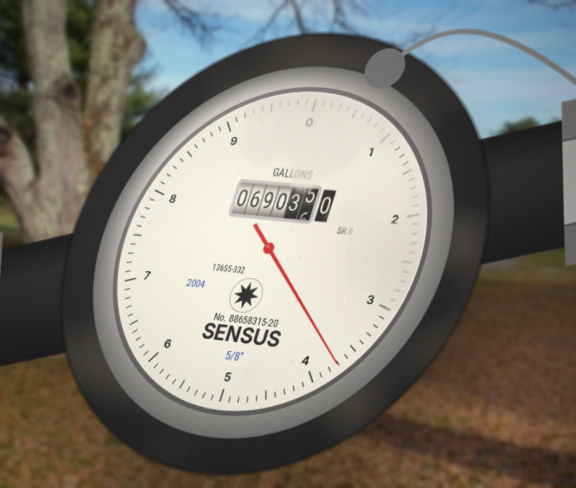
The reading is 690353.7 gal
